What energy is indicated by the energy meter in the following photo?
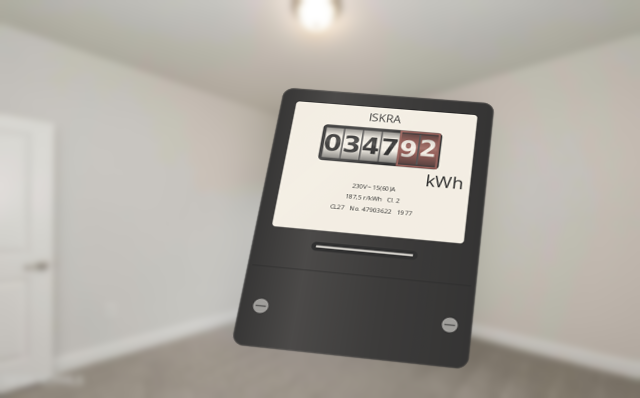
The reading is 347.92 kWh
